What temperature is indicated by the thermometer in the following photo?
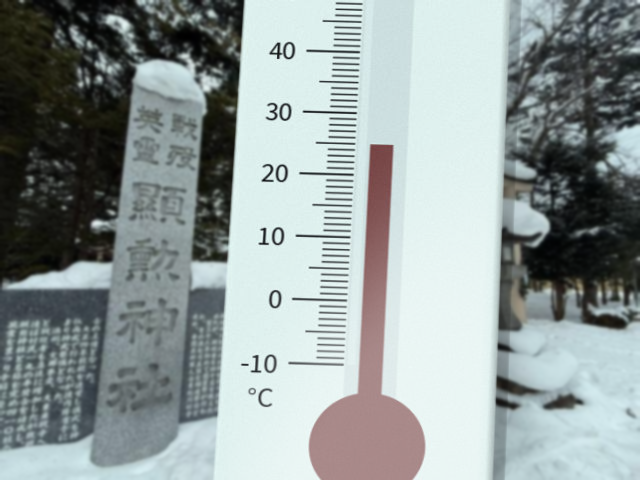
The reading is 25 °C
